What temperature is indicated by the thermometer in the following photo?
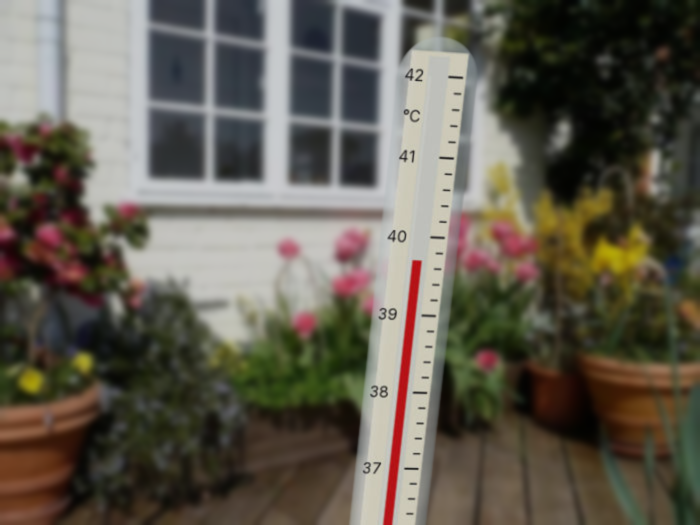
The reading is 39.7 °C
